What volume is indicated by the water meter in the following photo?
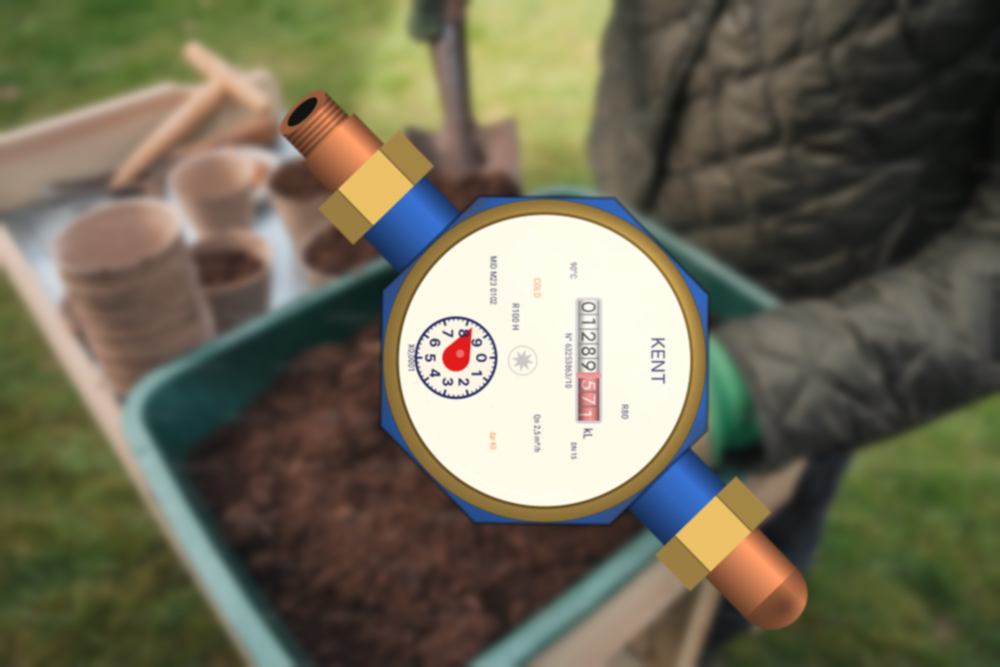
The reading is 1289.5708 kL
